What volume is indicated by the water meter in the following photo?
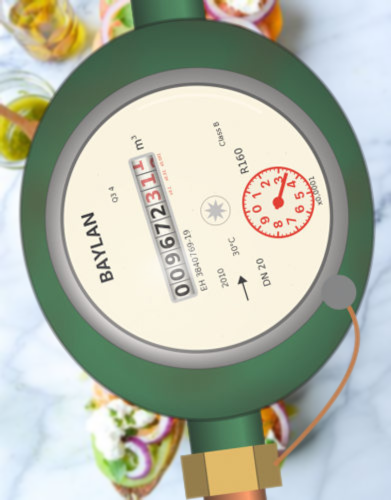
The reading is 9672.3113 m³
